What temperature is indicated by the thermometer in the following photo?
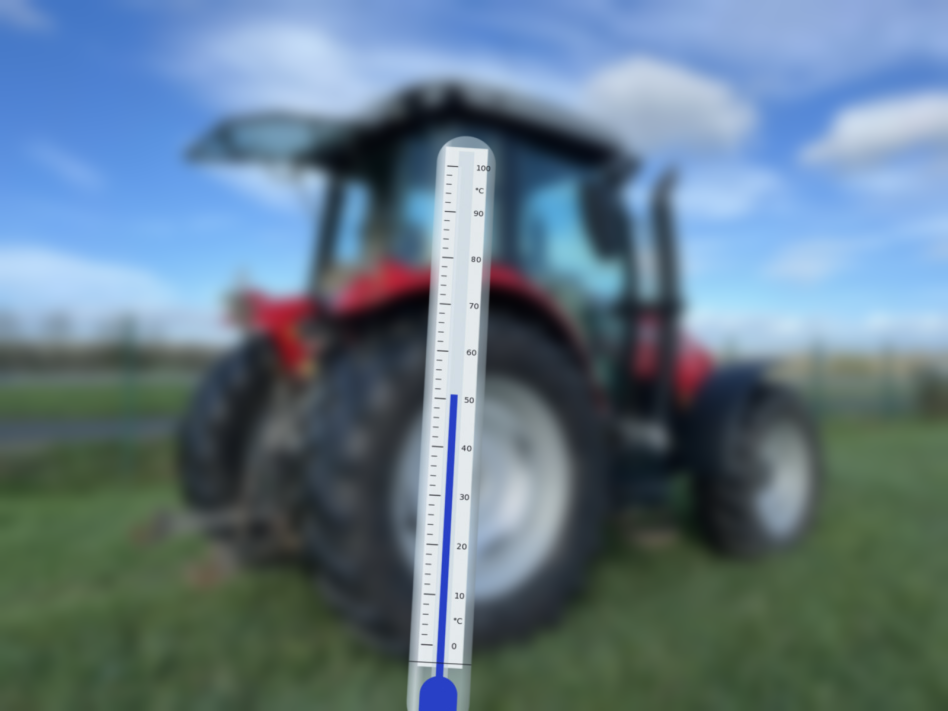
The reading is 51 °C
